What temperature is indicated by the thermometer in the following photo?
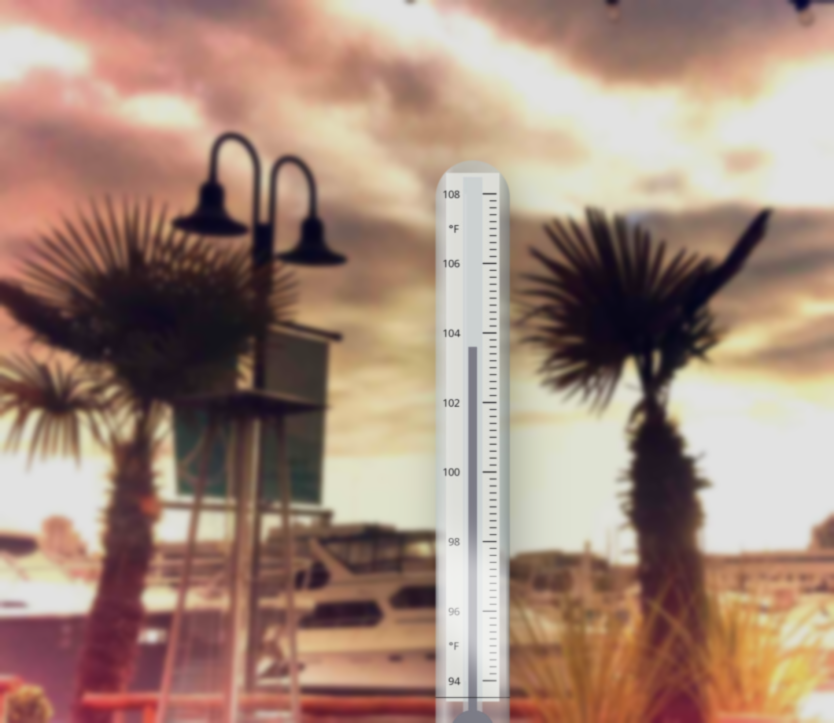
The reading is 103.6 °F
